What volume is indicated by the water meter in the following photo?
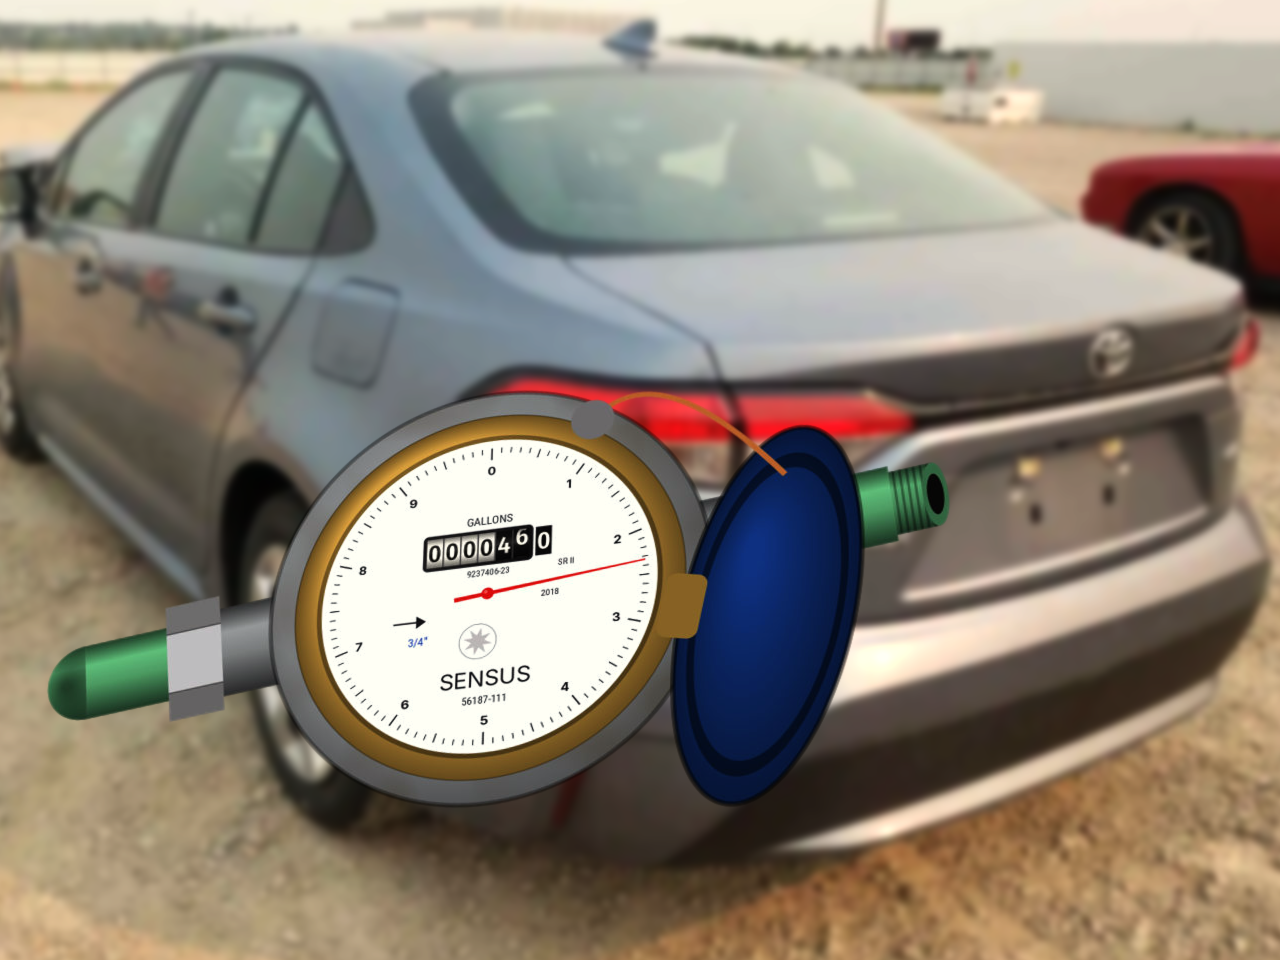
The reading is 462.3 gal
